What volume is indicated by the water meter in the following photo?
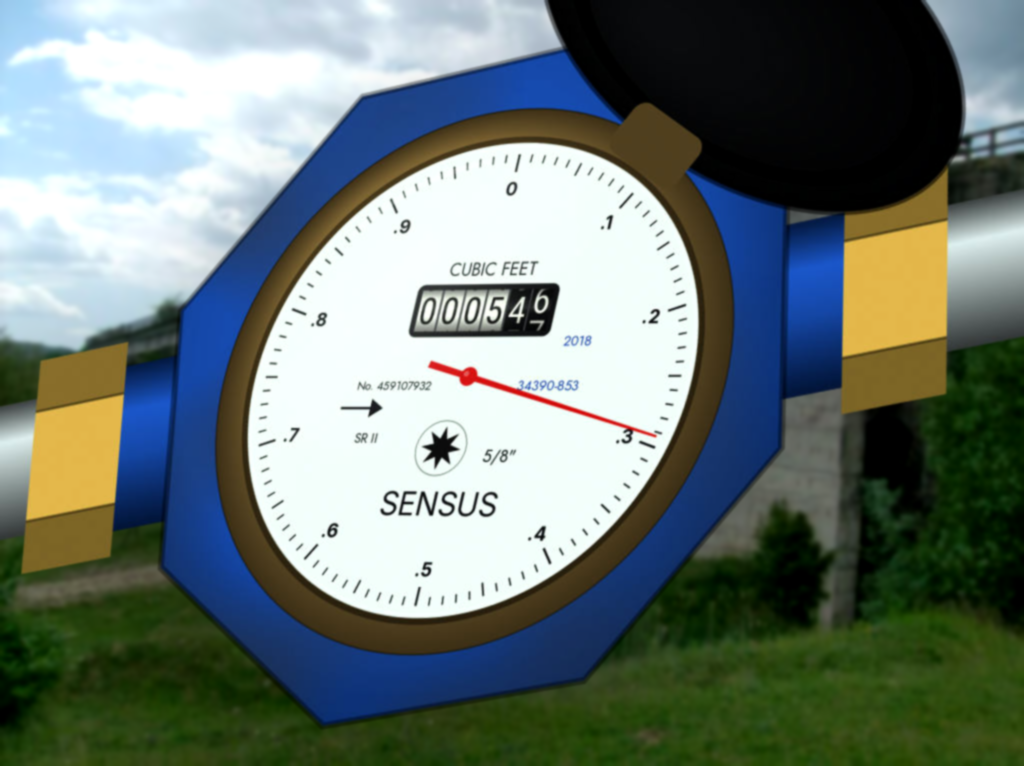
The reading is 546.29 ft³
